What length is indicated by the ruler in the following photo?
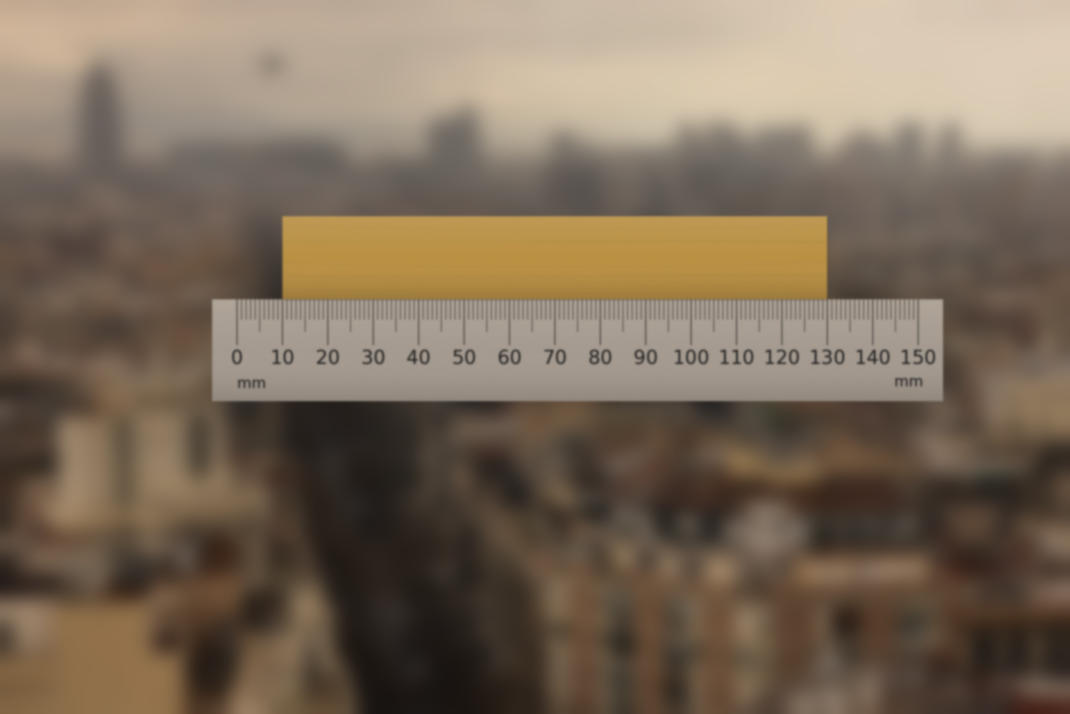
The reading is 120 mm
